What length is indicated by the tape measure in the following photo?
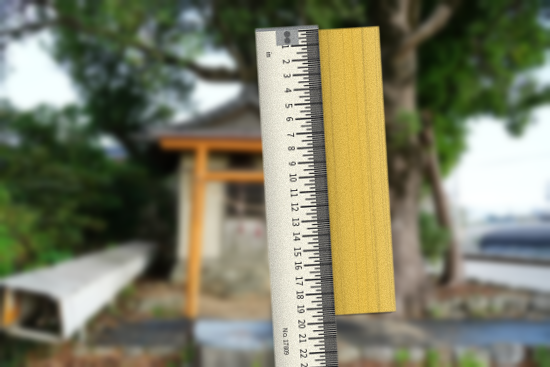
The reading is 19.5 in
